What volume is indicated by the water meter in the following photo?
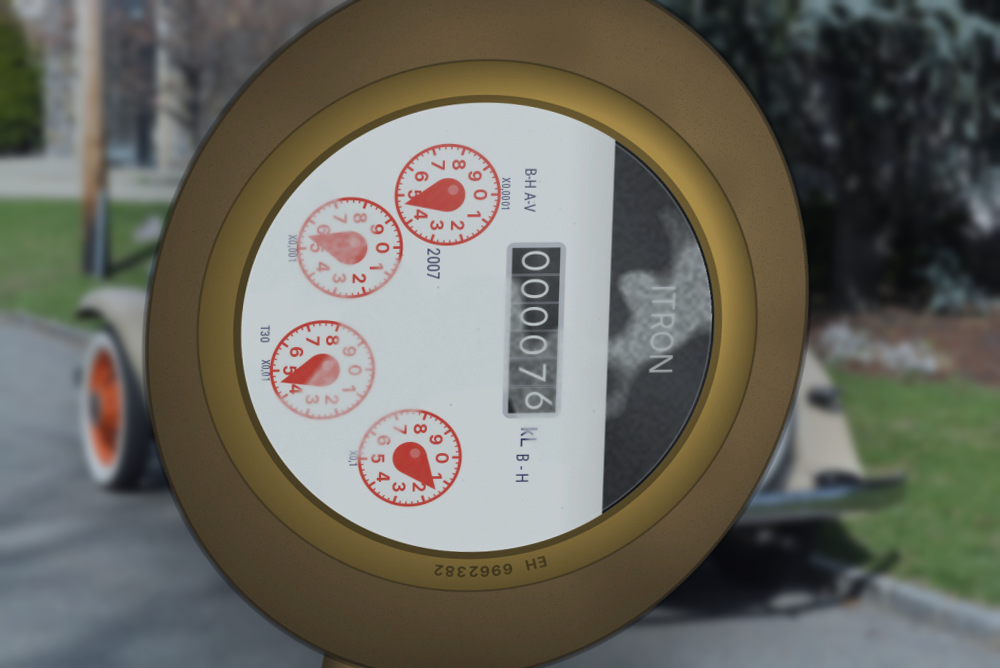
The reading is 76.1454 kL
